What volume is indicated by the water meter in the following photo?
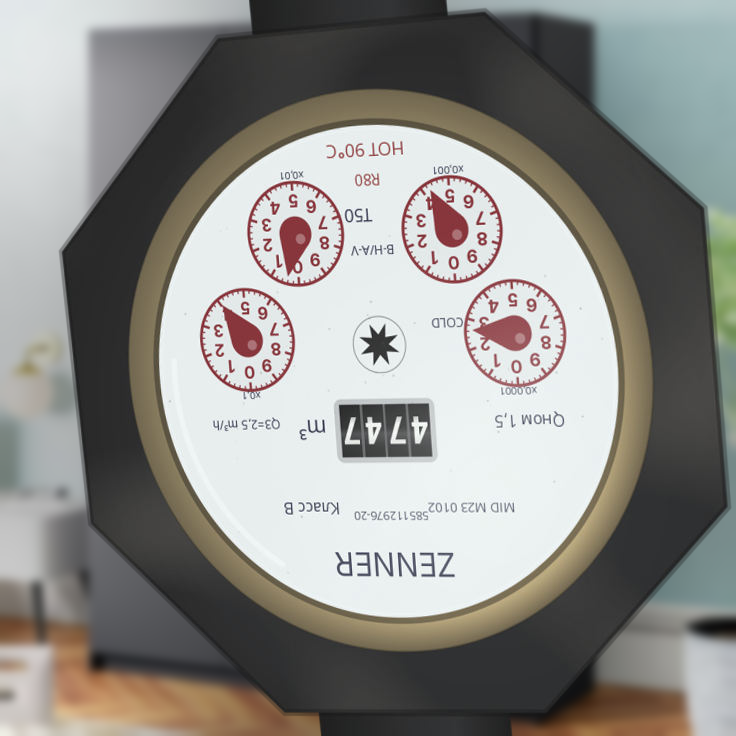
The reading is 4747.4042 m³
